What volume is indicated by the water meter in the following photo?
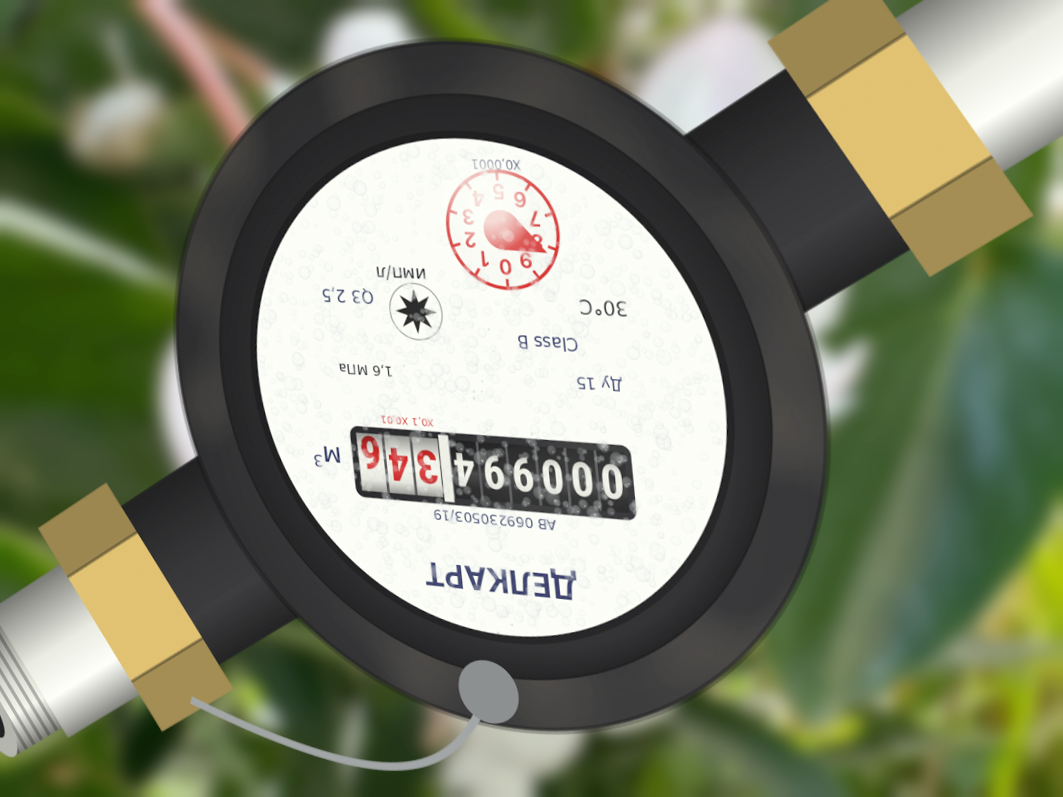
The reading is 994.3458 m³
